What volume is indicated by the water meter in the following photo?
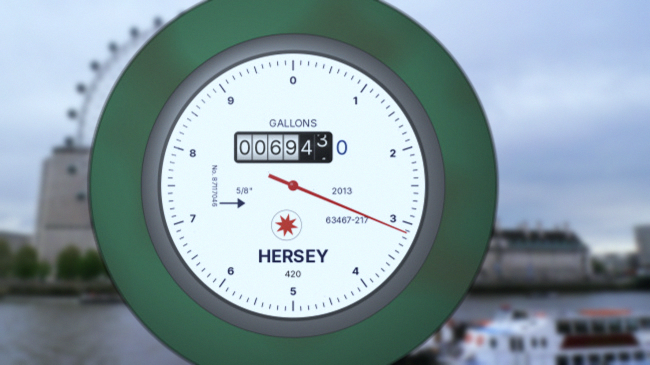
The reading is 69433.1 gal
